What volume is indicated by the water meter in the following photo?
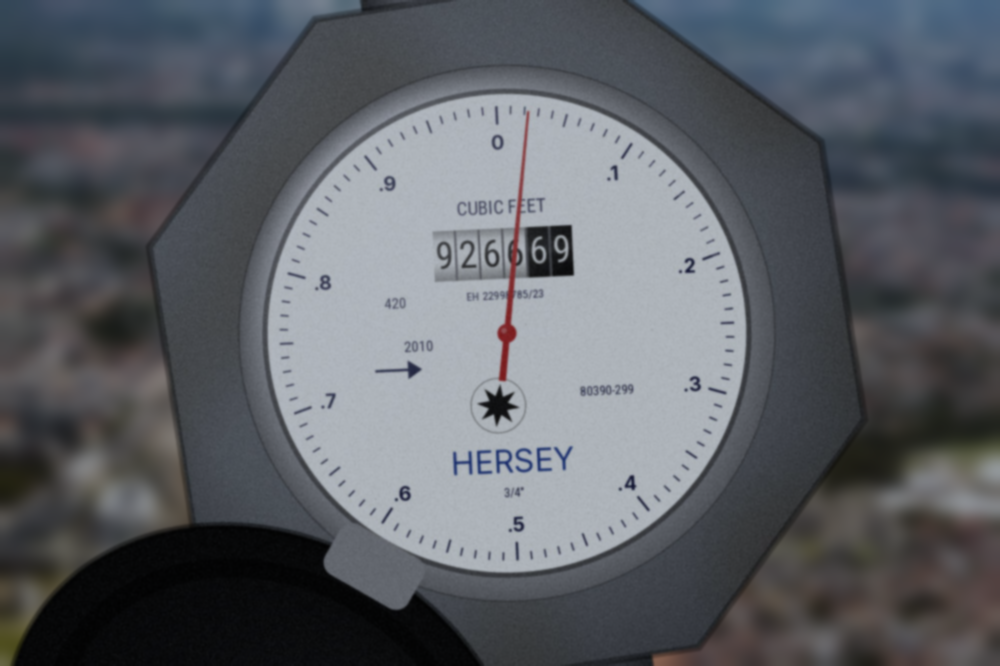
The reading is 926669.02 ft³
